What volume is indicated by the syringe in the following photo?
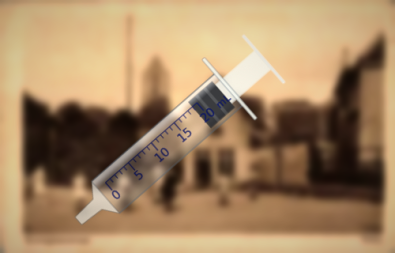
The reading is 19 mL
